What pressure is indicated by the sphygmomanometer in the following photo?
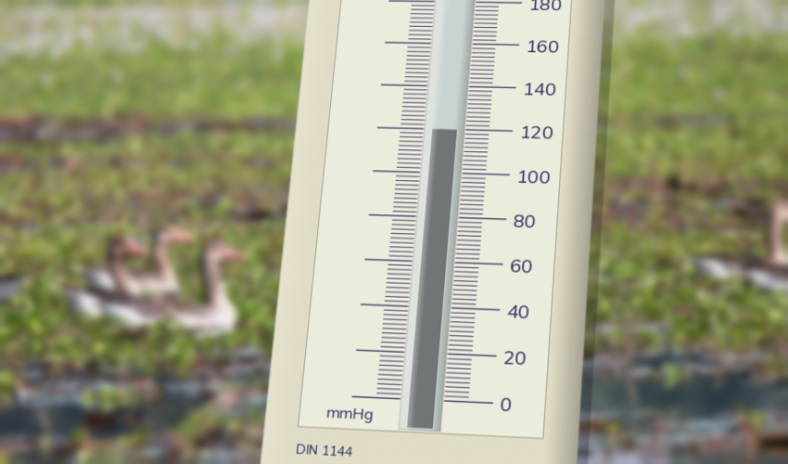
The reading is 120 mmHg
